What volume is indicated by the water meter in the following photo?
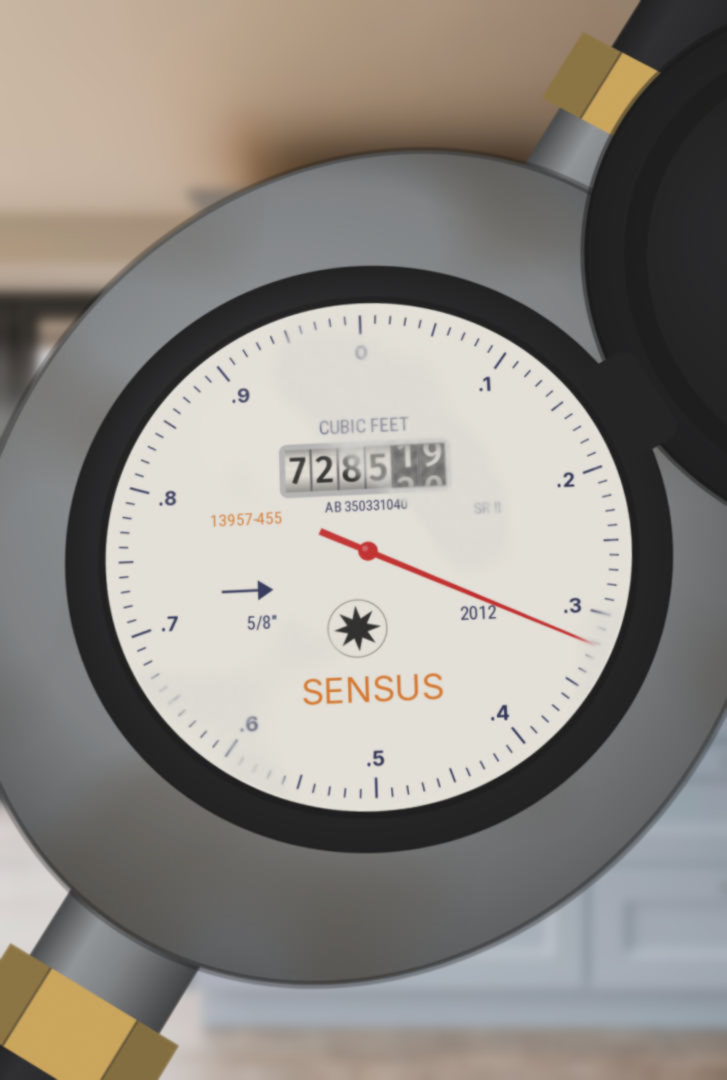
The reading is 728519.32 ft³
